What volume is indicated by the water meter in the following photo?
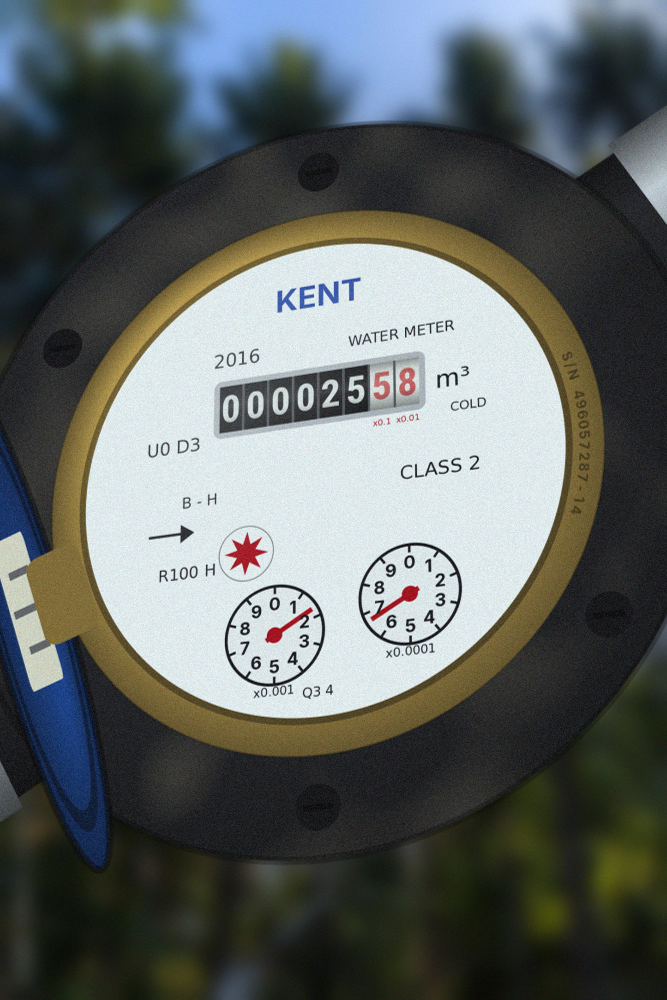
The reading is 25.5816 m³
